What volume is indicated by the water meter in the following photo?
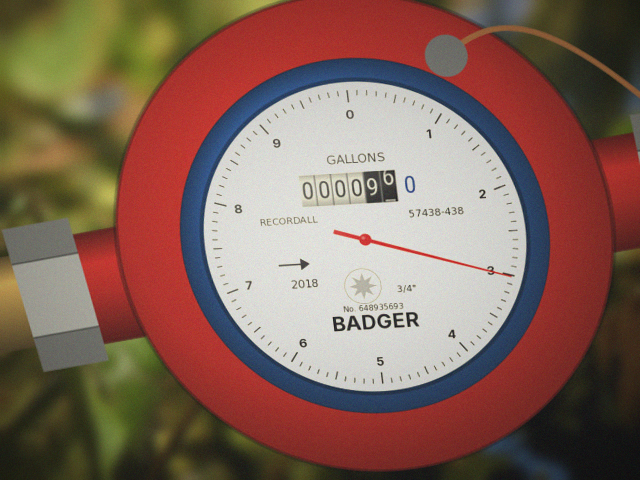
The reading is 963.0 gal
